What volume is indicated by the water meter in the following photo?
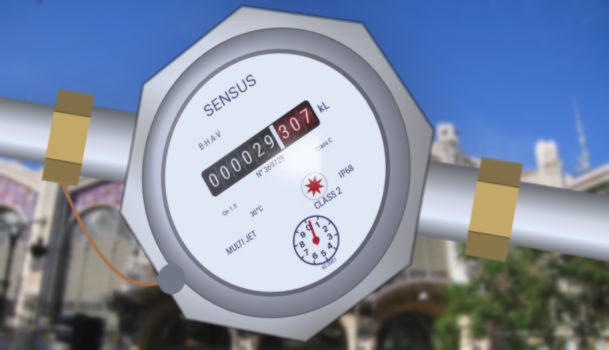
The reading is 29.3070 kL
